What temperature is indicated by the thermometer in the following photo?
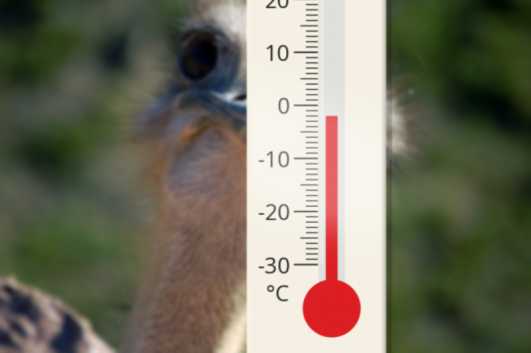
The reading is -2 °C
